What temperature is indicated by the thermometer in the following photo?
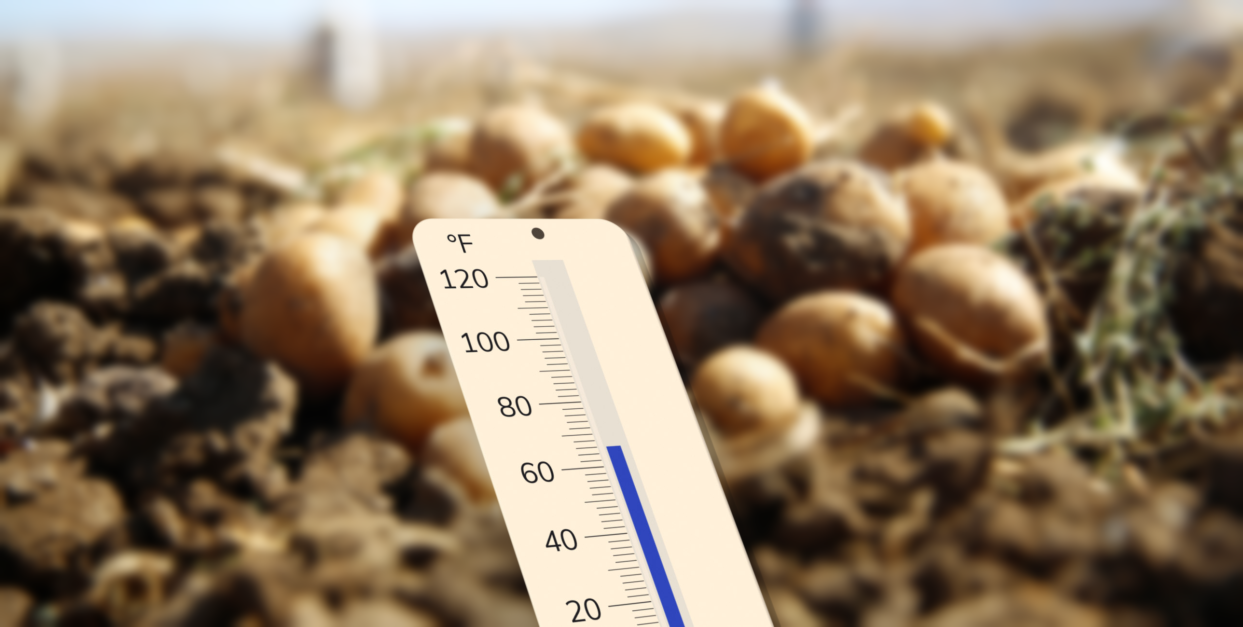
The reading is 66 °F
